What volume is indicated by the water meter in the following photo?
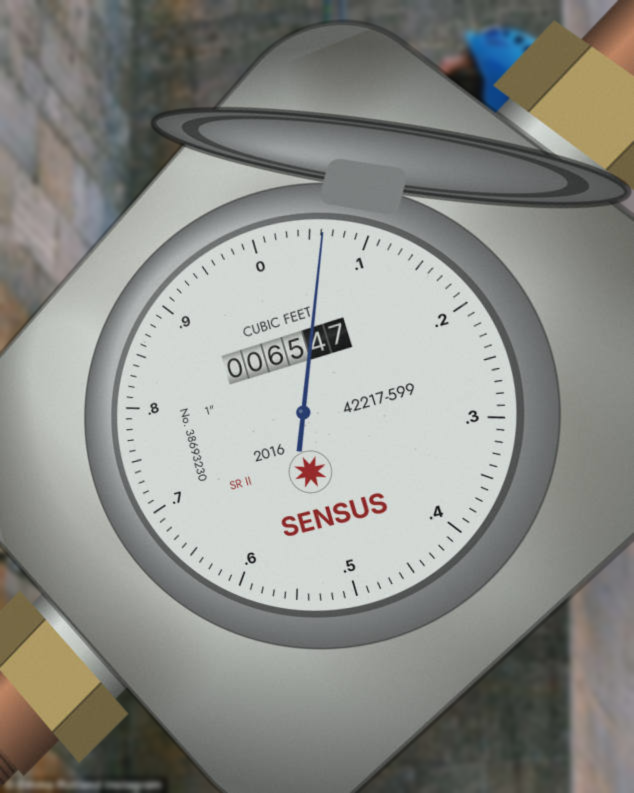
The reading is 6547.06 ft³
